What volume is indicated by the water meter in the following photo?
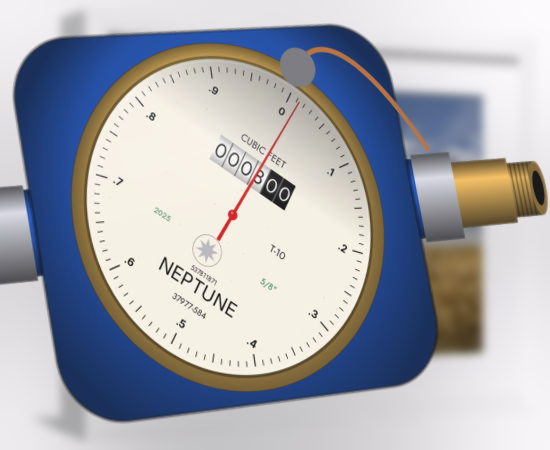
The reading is 800.01 ft³
